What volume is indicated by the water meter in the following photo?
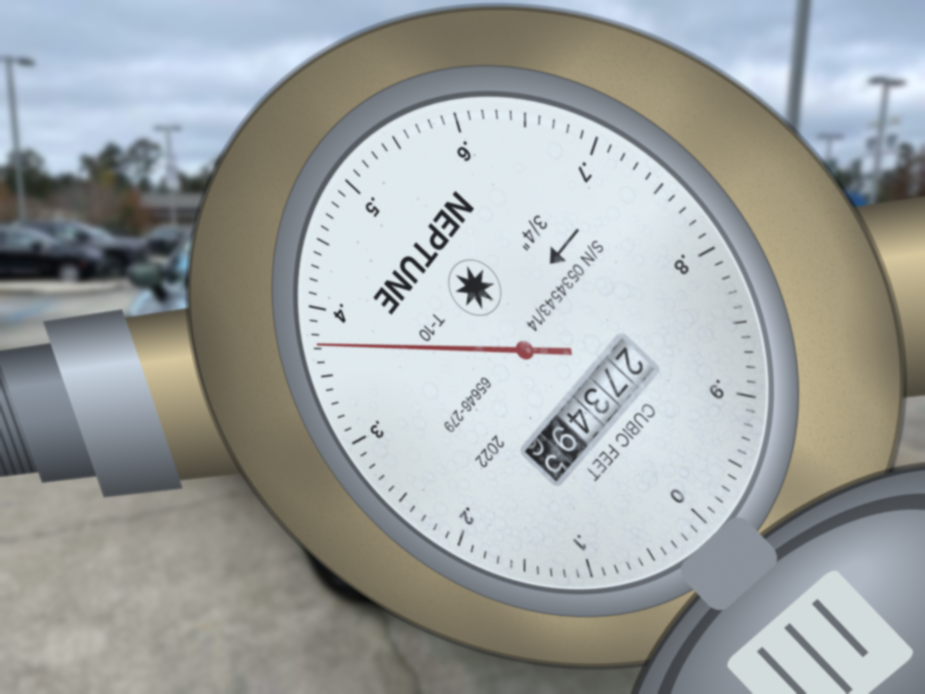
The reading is 273495.37 ft³
